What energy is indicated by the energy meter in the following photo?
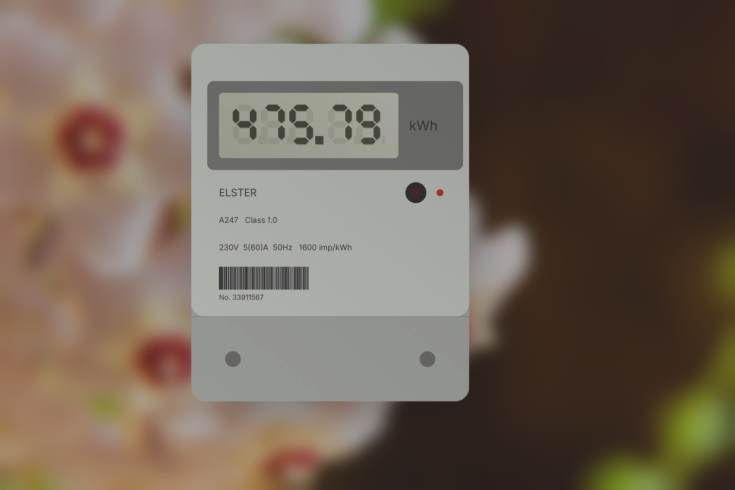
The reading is 475.79 kWh
